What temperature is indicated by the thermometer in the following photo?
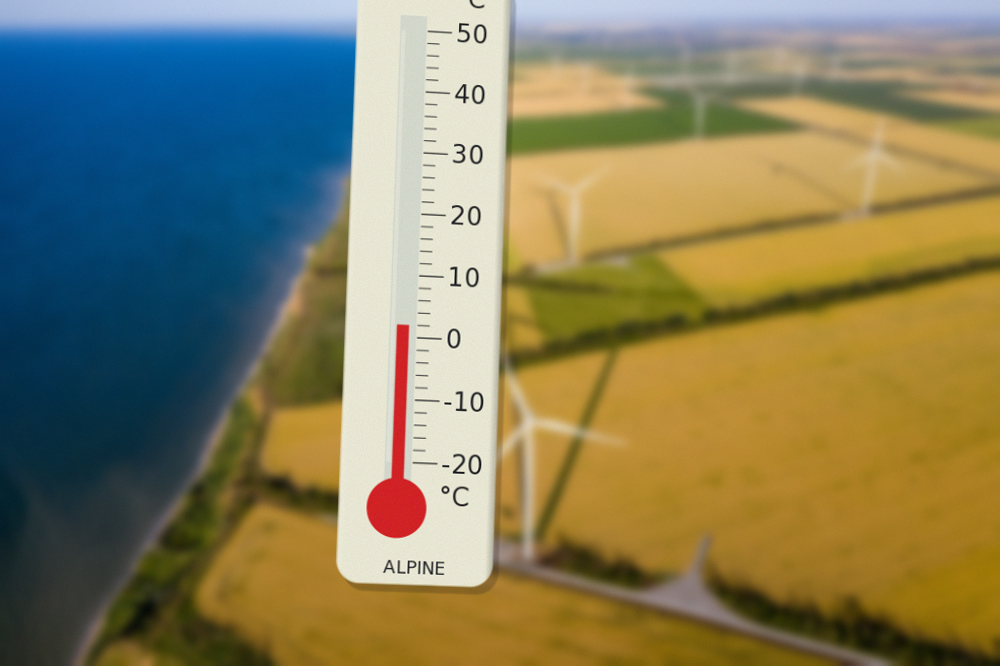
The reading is 2 °C
